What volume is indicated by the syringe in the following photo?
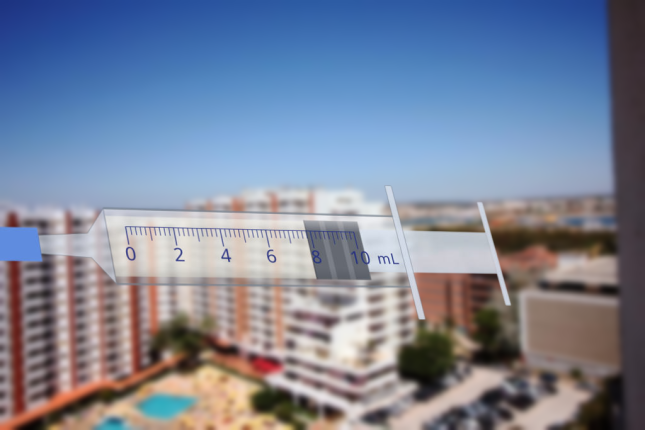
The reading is 7.8 mL
